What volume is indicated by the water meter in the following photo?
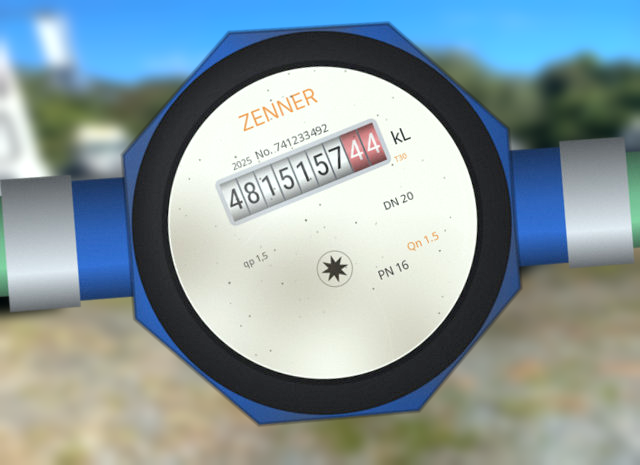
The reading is 4815157.44 kL
